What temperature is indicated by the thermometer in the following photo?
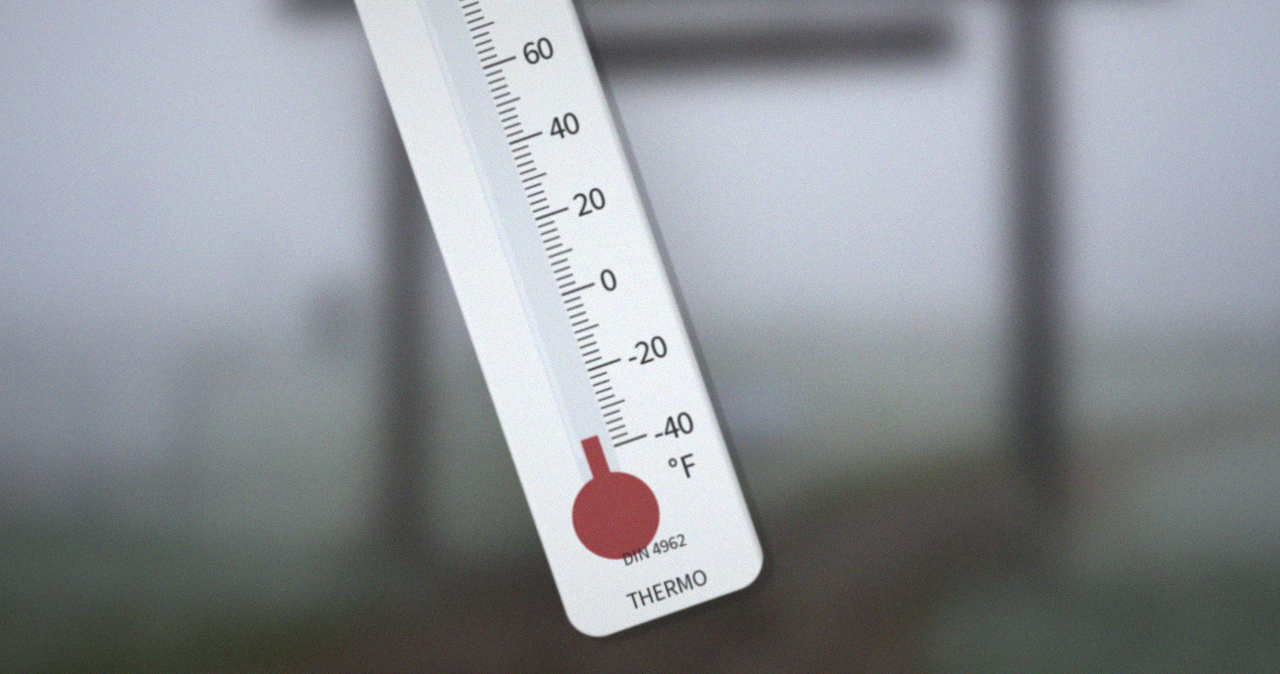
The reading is -36 °F
